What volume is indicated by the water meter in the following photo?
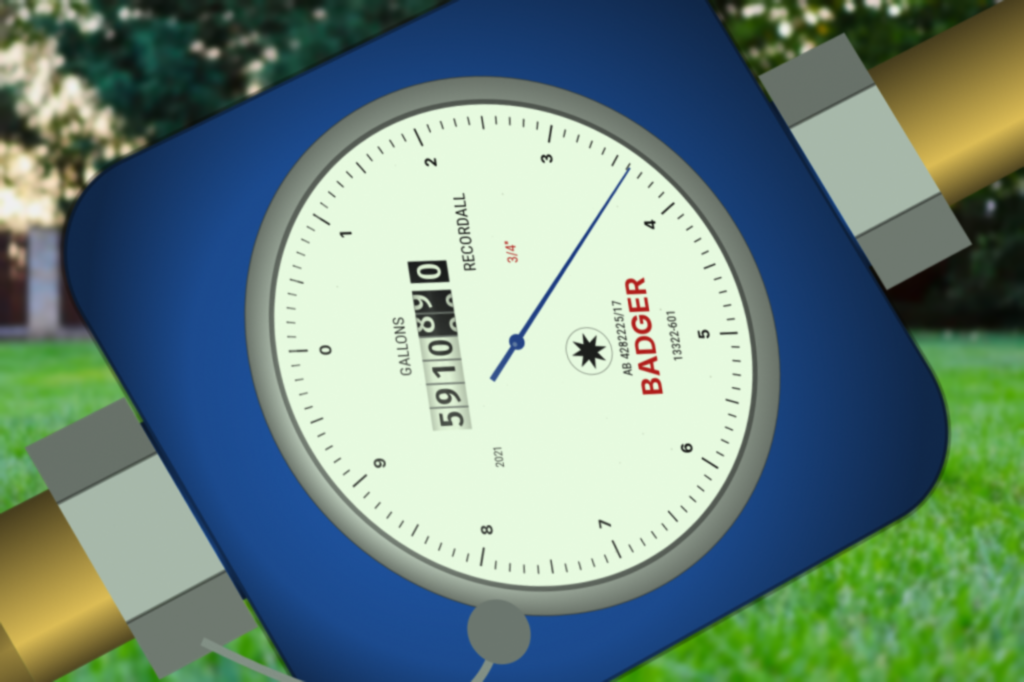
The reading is 5910893.6 gal
